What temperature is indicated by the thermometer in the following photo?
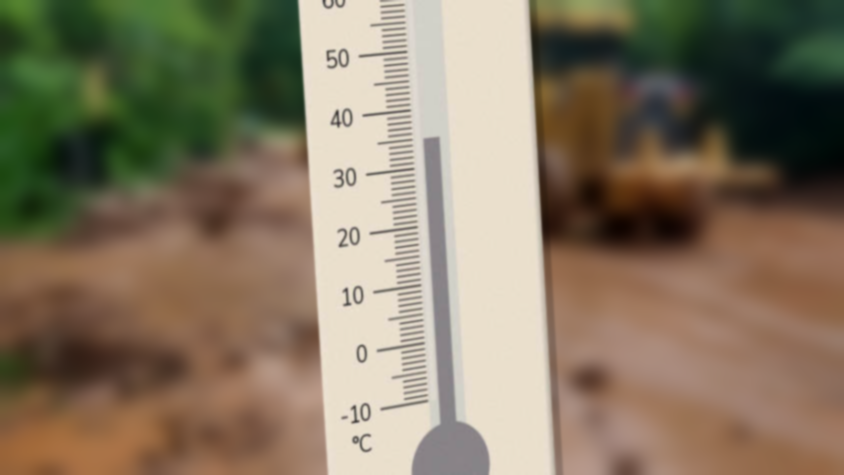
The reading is 35 °C
